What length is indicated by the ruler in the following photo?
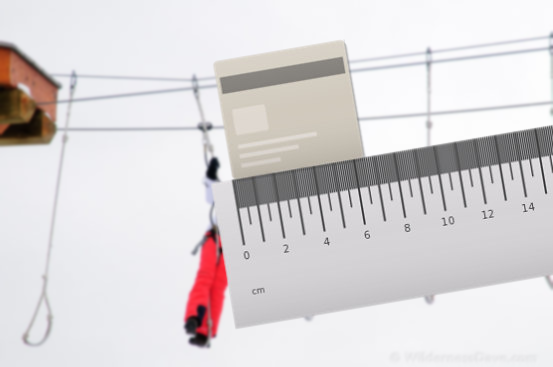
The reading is 6.5 cm
